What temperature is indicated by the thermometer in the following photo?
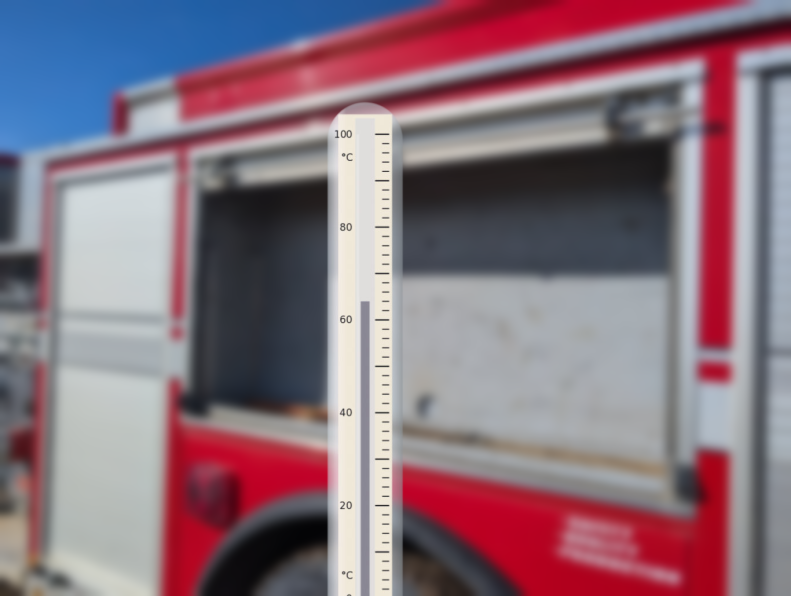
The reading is 64 °C
